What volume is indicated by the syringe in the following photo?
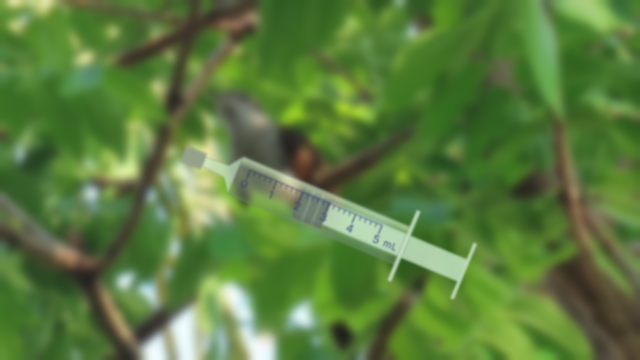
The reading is 2 mL
